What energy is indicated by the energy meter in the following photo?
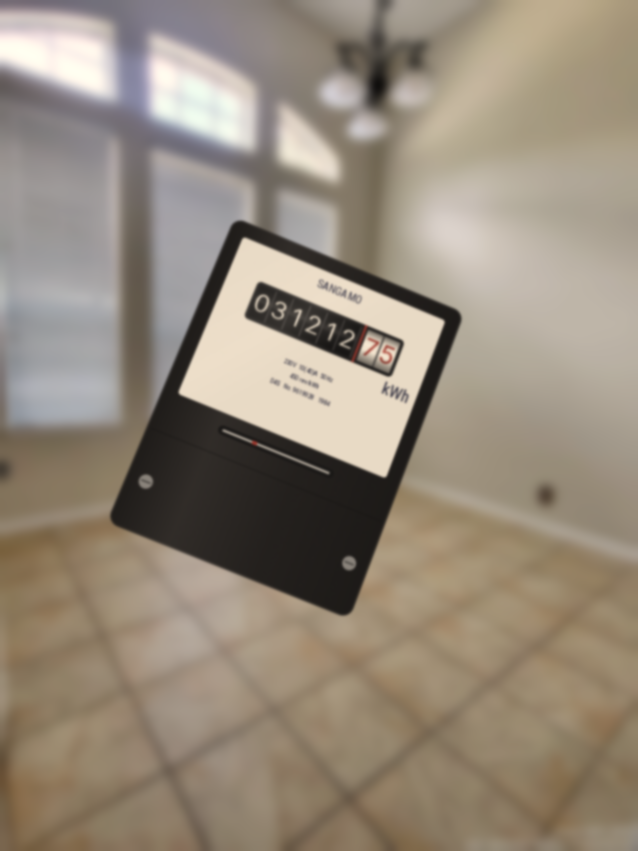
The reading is 31212.75 kWh
